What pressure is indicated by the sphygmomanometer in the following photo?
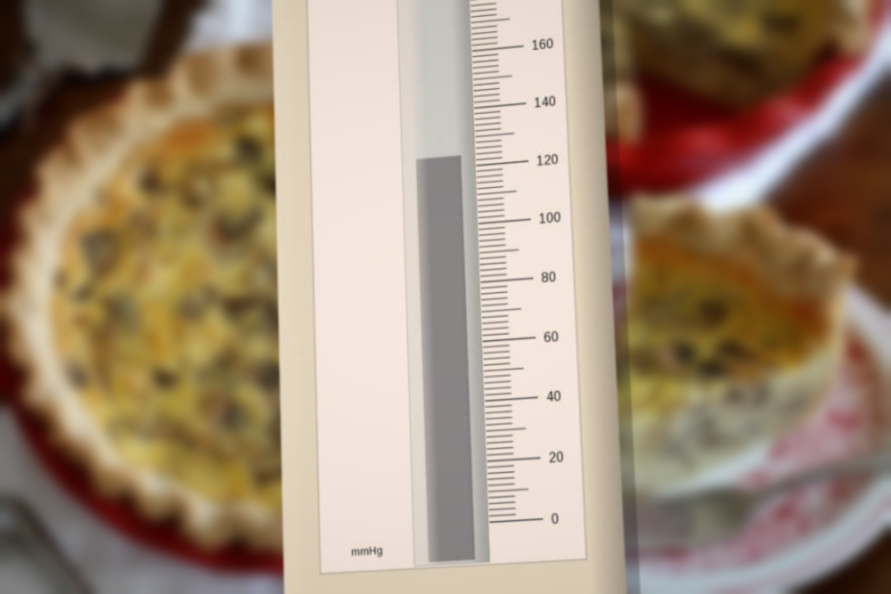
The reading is 124 mmHg
